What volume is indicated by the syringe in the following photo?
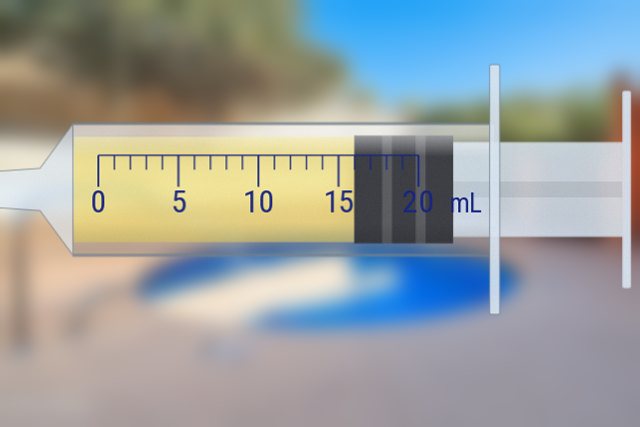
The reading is 16 mL
